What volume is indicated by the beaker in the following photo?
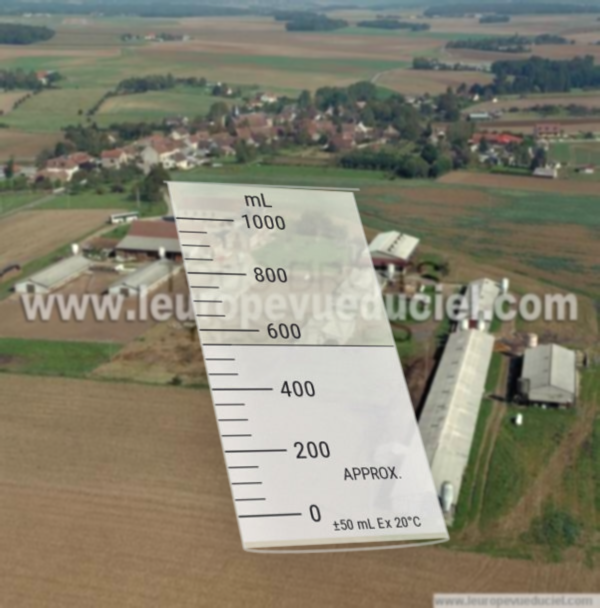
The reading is 550 mL
